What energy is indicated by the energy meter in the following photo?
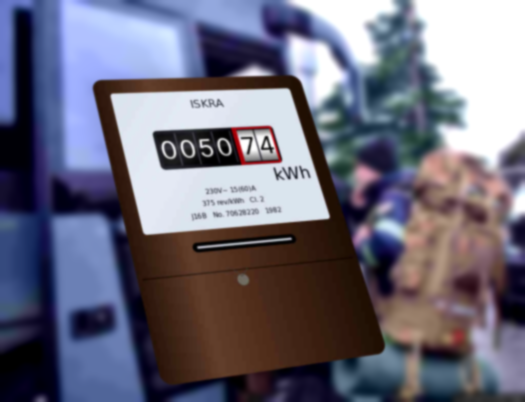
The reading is 50.74 kWh
